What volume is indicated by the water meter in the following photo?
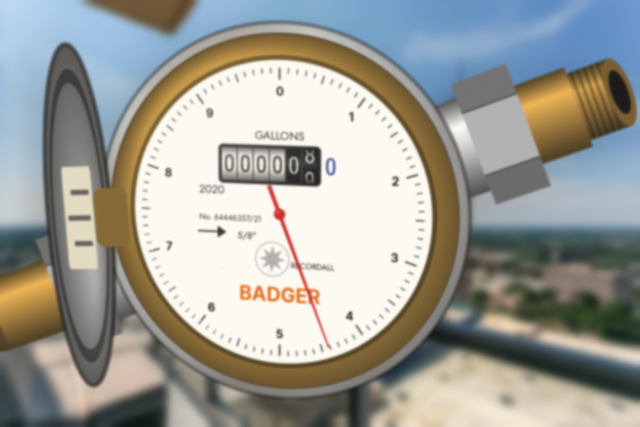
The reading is 84.4 gal
